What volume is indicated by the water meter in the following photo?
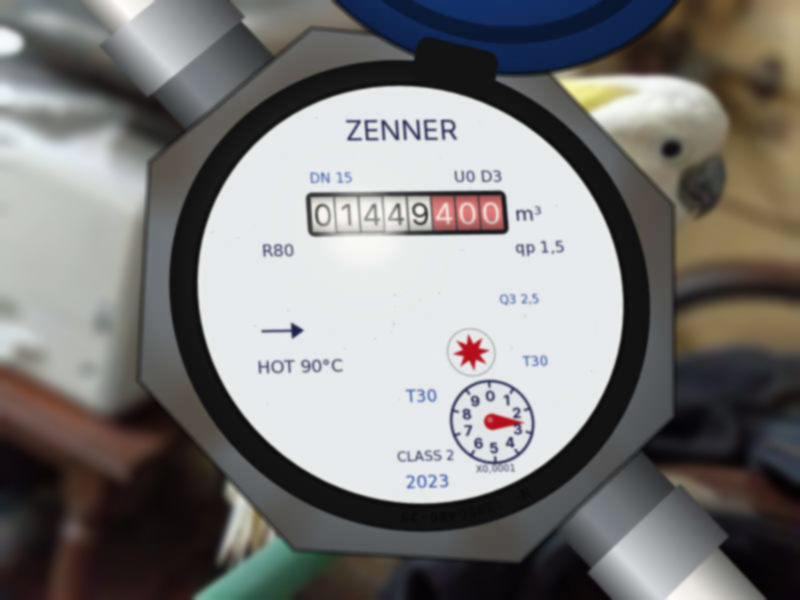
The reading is 1449.4002 m³
